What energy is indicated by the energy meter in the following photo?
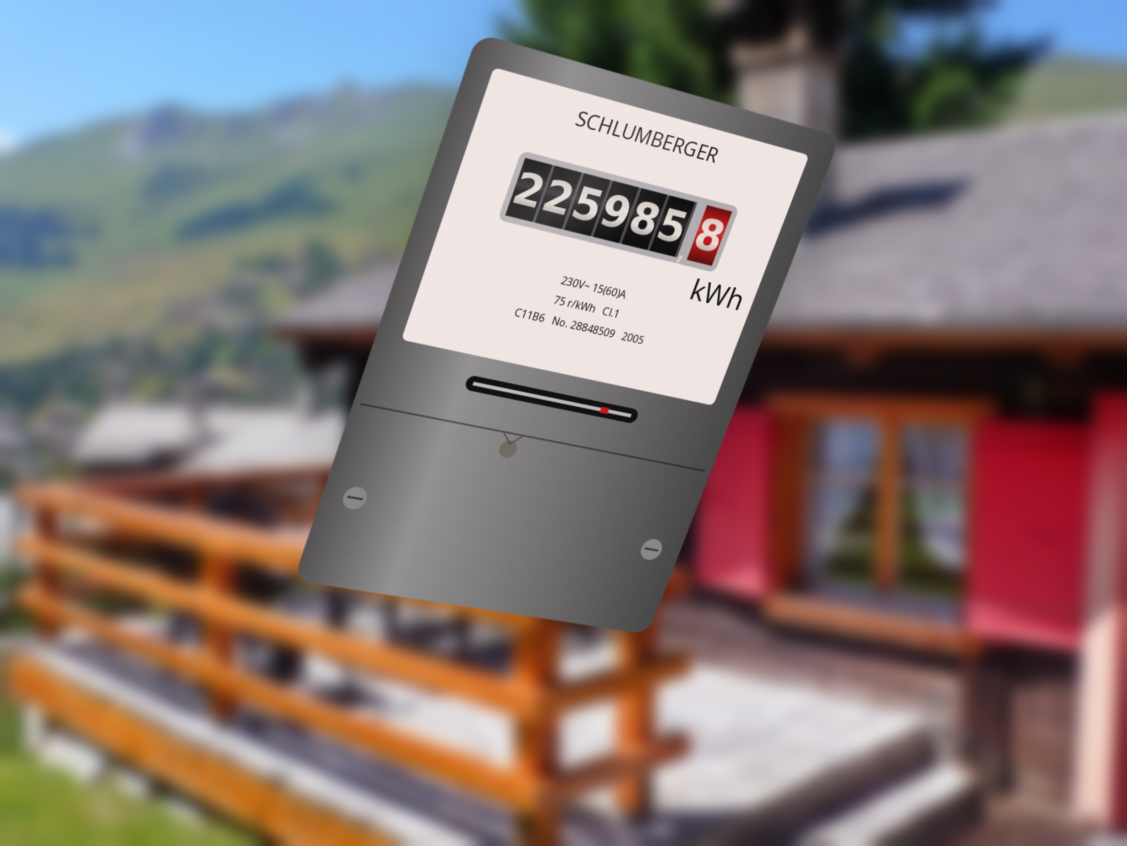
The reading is 225985.8 kWh
